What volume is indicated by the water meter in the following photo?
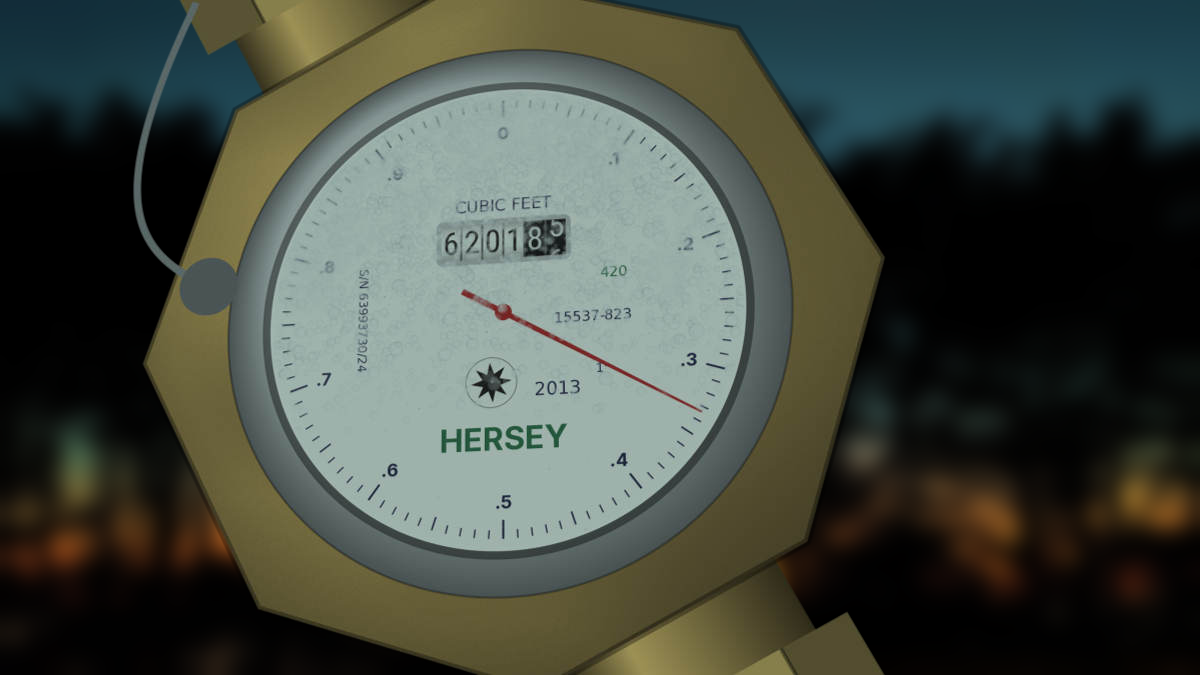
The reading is 620185.33 ft³
